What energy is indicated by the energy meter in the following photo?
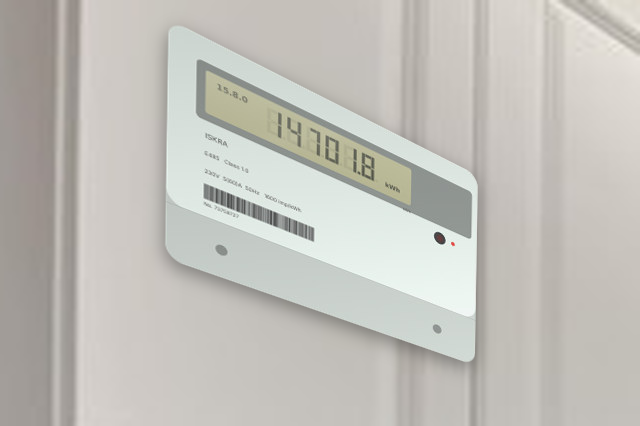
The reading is 14701.8 kWh
